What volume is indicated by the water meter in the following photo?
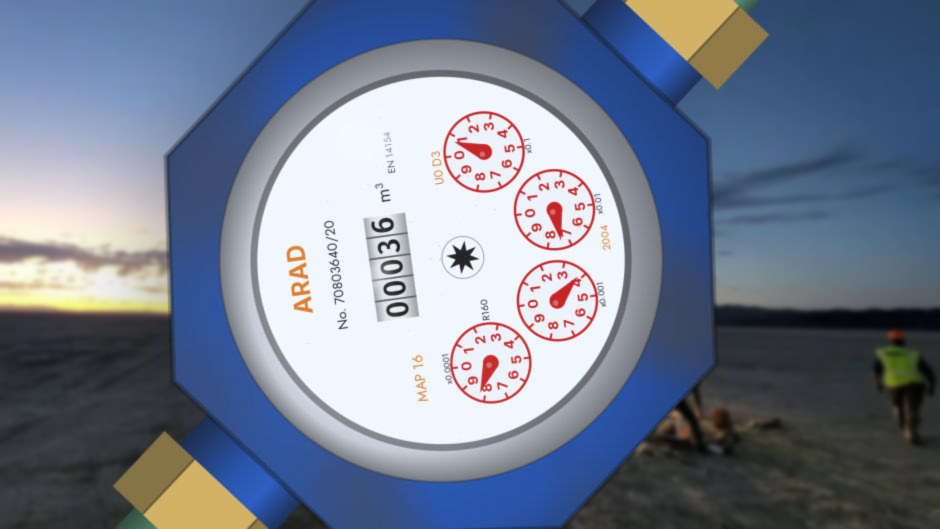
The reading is 36.0738 m³
